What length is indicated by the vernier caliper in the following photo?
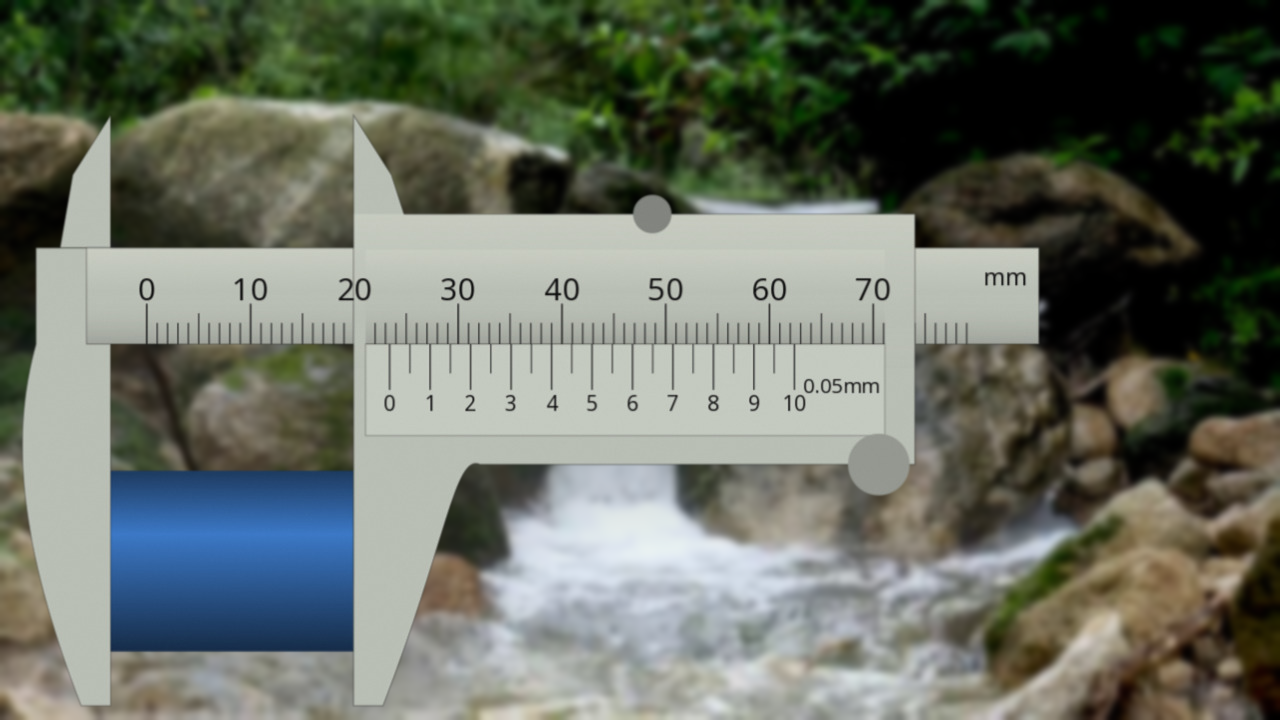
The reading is 23.4 mm
